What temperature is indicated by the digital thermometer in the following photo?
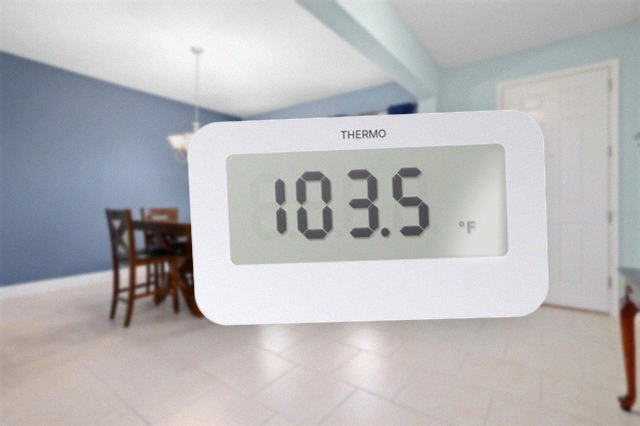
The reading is 103.5 °F
